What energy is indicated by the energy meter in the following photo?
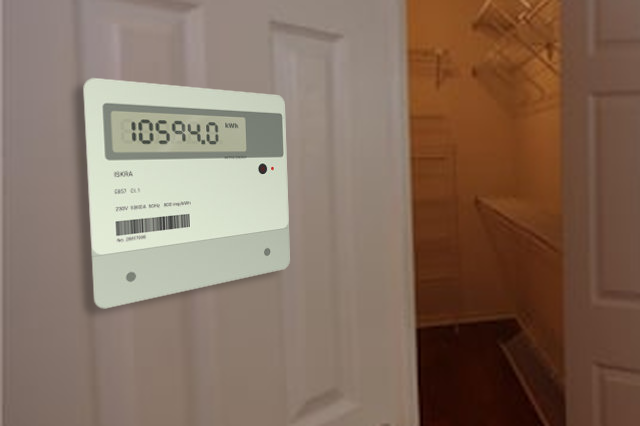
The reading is 10594.0 kWh
